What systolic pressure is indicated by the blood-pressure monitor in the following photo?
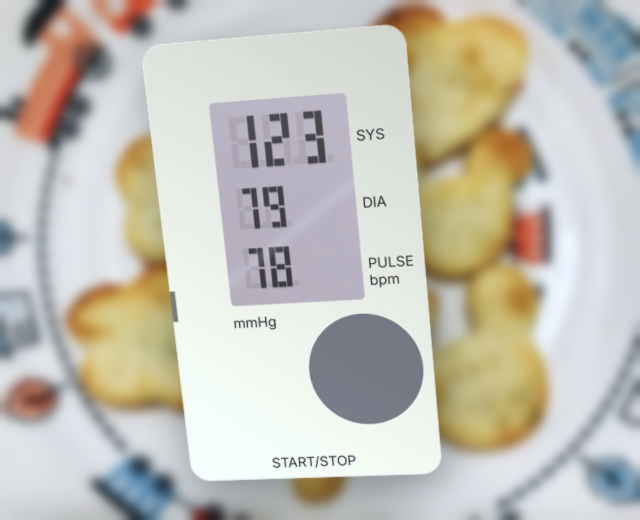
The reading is 123 mmHg
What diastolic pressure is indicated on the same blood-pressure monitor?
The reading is 79 mmHg
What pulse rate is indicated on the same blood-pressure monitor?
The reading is 78 bpm
